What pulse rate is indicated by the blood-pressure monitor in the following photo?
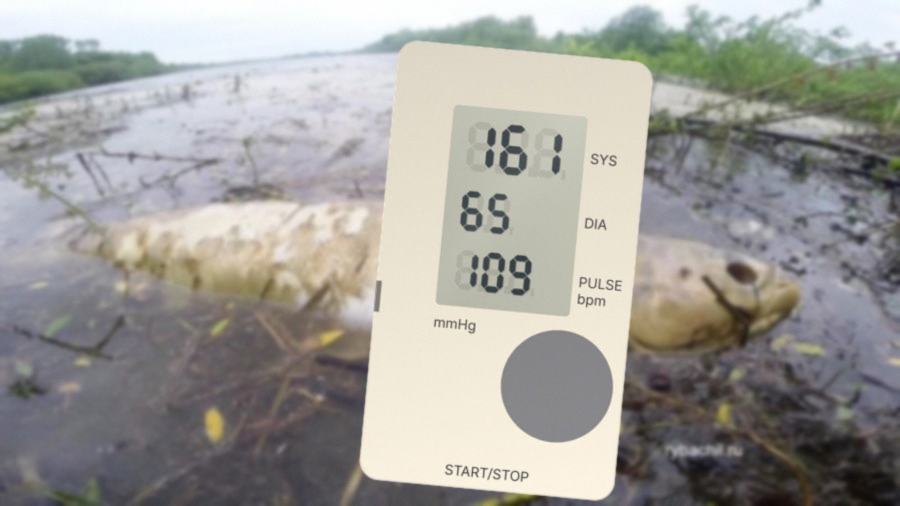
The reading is 109 bpm
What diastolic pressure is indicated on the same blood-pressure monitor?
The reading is 65 mmHg
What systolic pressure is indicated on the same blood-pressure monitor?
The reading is 161 mmHg
